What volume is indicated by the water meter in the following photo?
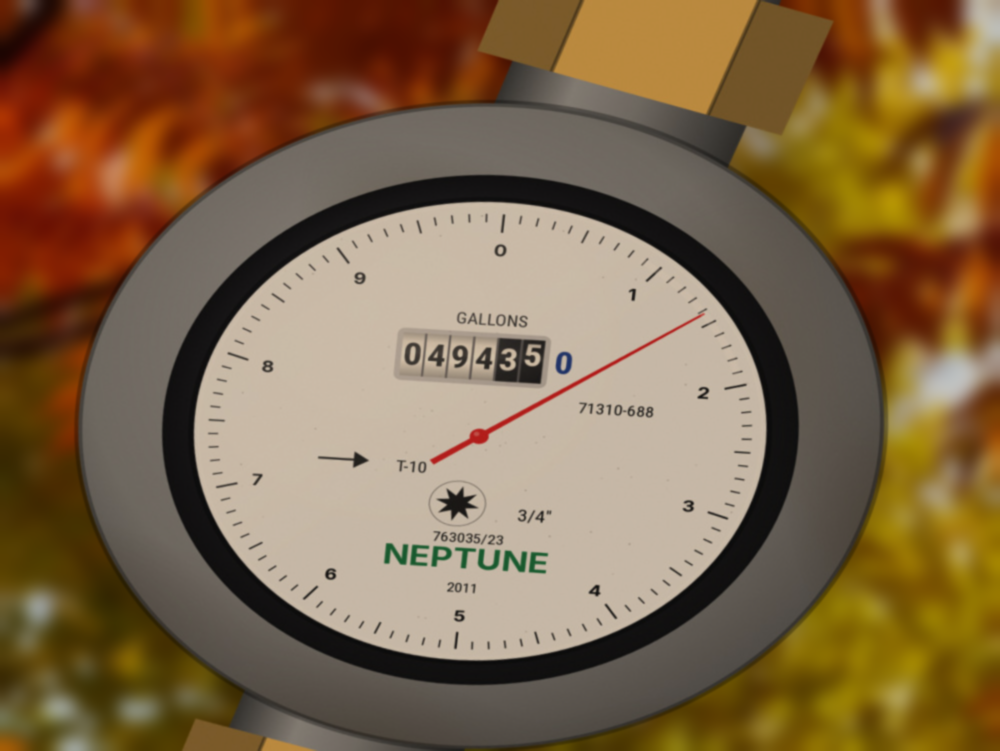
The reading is 494351.4 gal
